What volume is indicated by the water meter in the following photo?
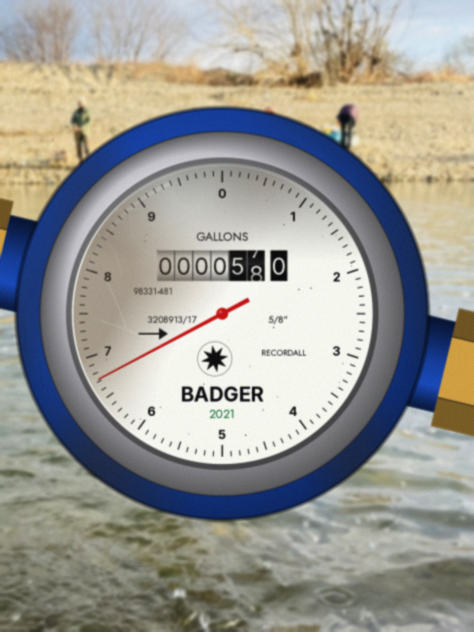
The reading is 576.7 gal
